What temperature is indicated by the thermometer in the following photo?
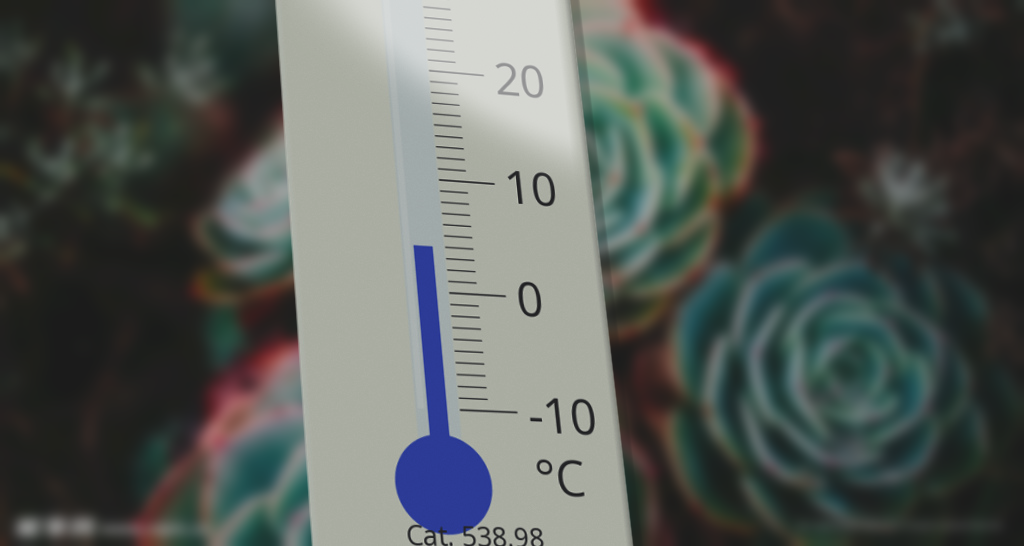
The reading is 4 °C
